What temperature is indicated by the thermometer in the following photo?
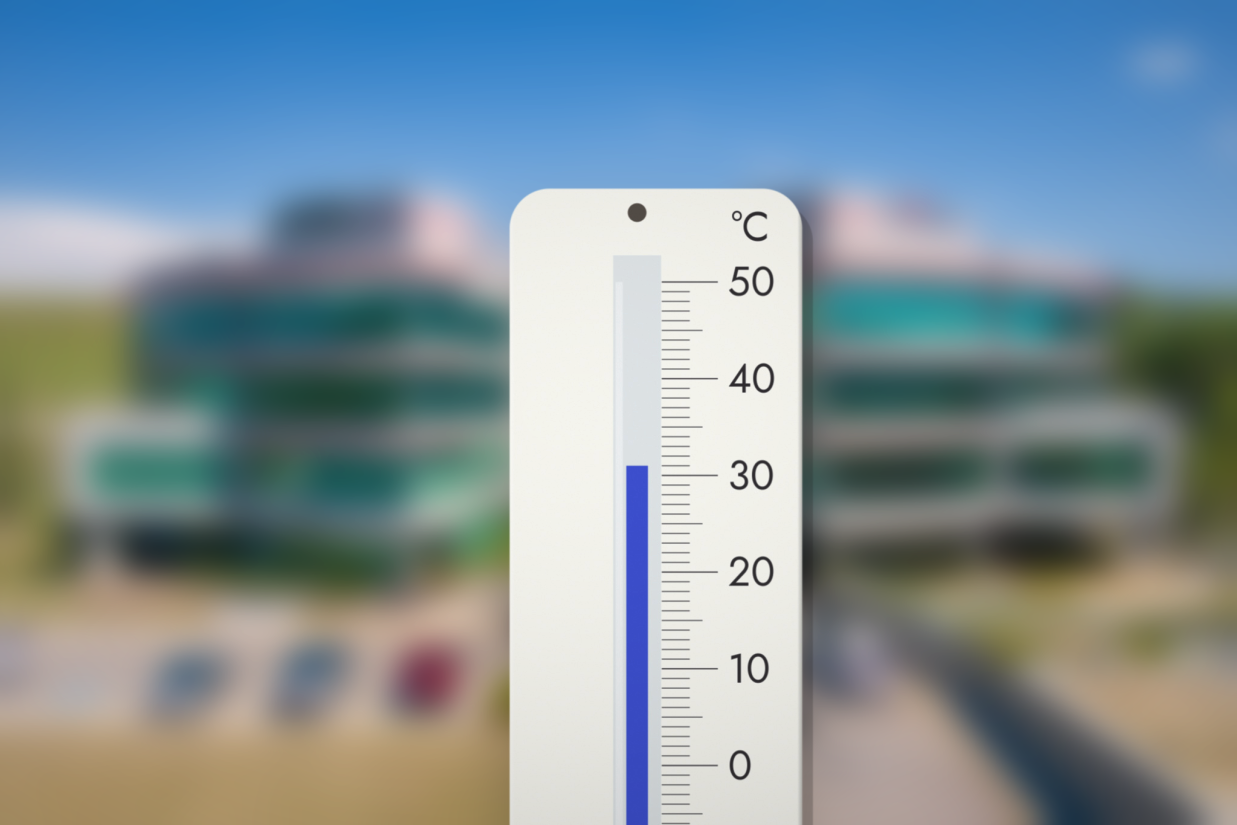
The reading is 31 °C
